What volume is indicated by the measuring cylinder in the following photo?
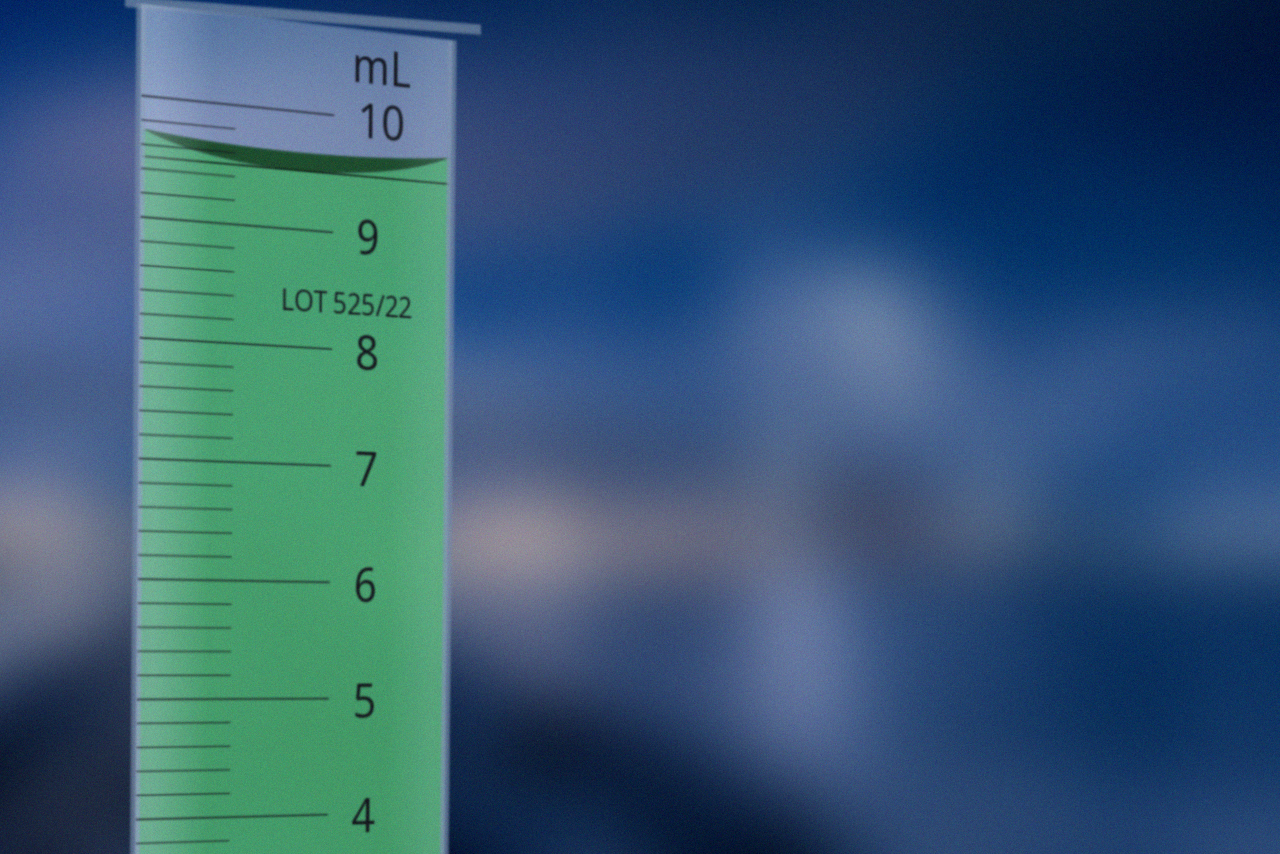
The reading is 9.5 mL
